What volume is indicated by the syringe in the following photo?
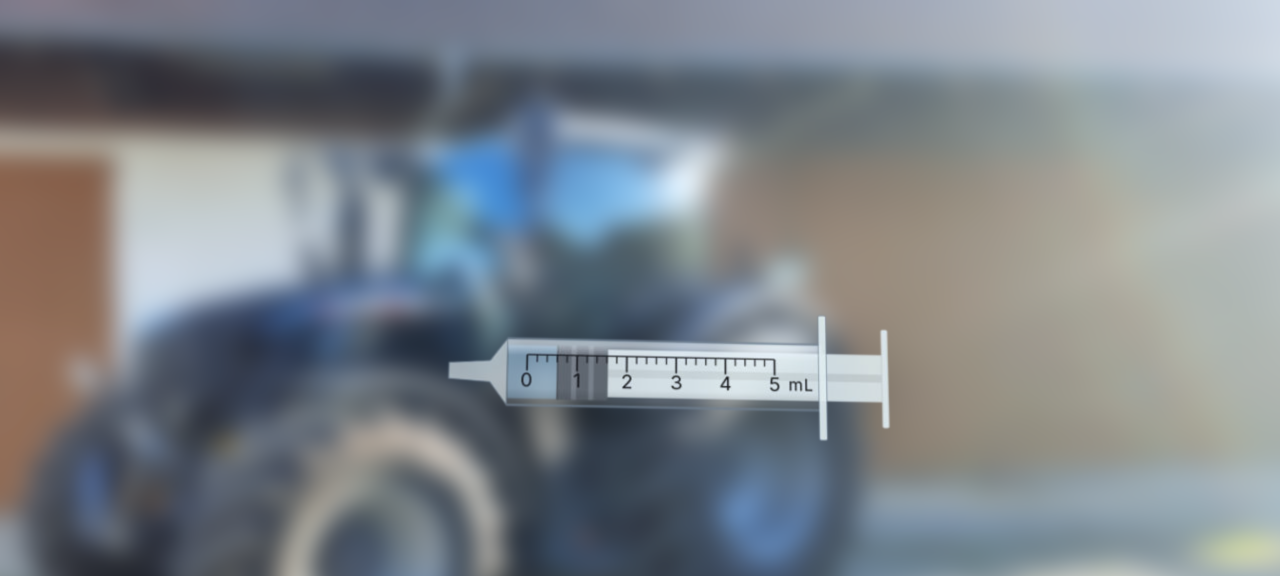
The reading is 0.6 mL
